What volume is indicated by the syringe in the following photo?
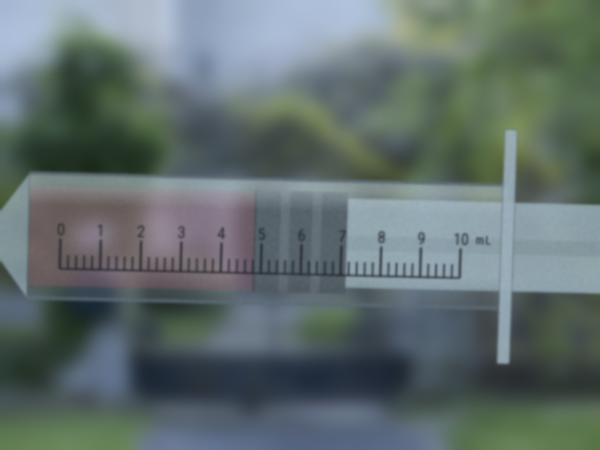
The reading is 4.8 mL
